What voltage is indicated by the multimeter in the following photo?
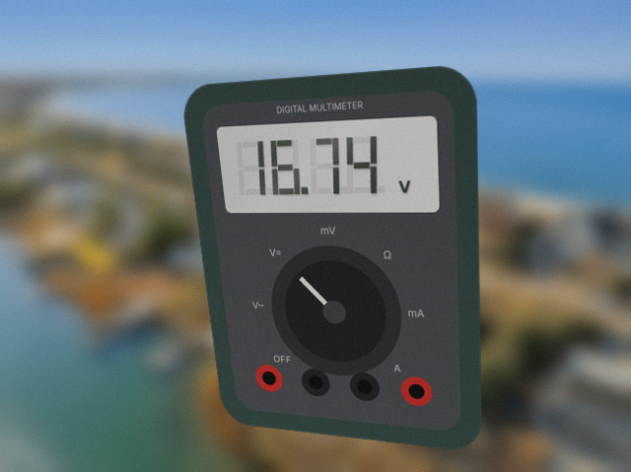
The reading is 16.74 V
